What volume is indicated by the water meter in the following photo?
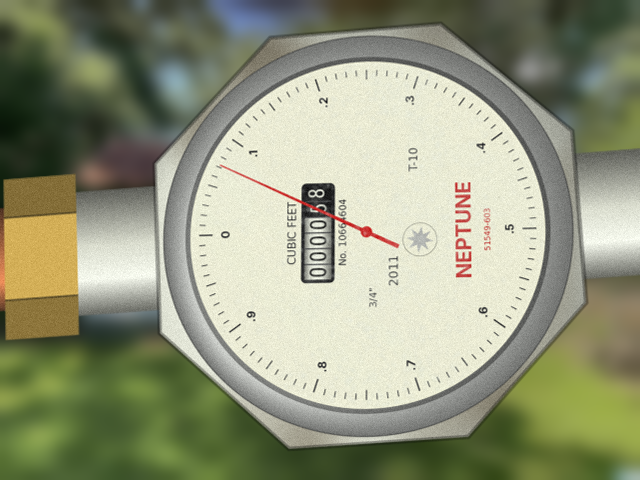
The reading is 58.07 ft³
